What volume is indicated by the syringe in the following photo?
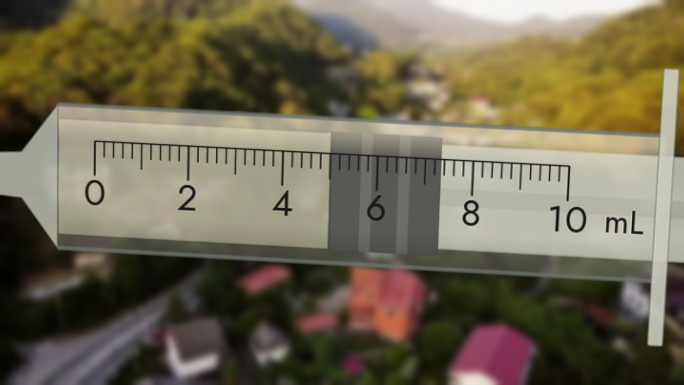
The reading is 5 mL
